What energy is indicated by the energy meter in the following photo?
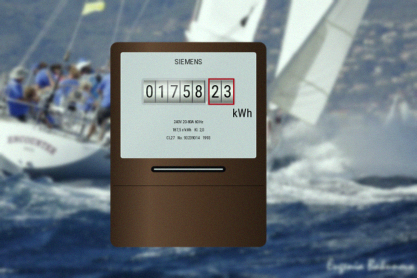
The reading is 1758.23 kWh
